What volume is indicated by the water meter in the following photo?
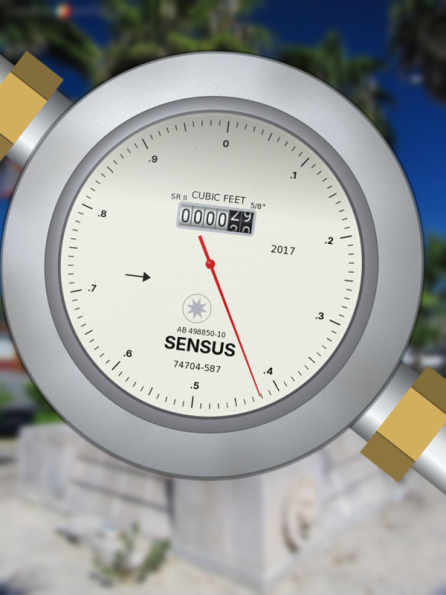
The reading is 29.42 ft³
